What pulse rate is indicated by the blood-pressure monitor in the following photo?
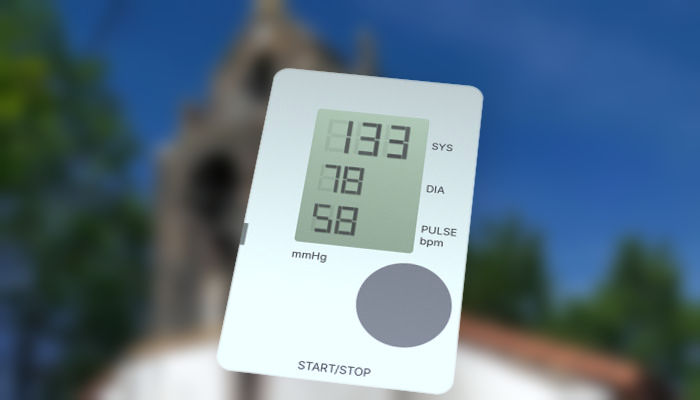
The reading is 58 bpm
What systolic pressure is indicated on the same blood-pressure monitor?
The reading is 133 mmHg
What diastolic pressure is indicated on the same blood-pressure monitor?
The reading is 78 mmHg
